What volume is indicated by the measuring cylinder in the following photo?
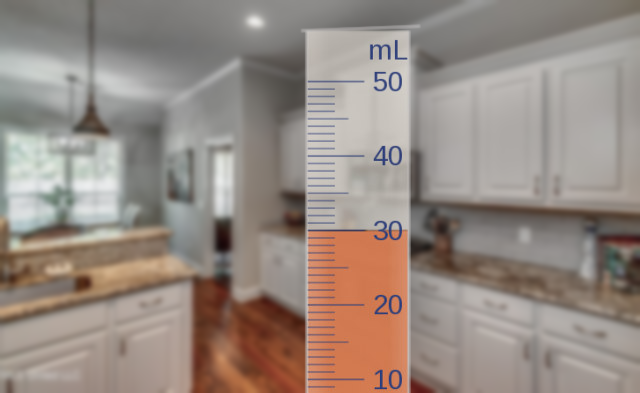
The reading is 30 mL
